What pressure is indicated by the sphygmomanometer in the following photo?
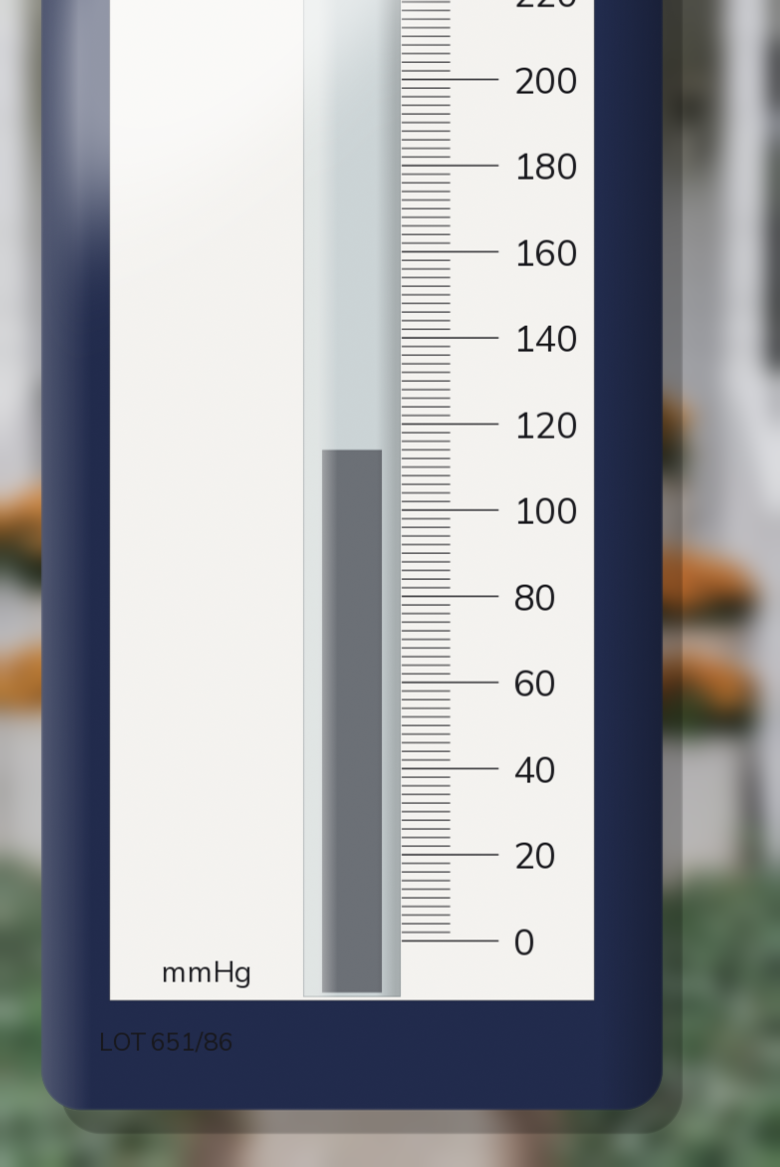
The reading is 114 mmHg
